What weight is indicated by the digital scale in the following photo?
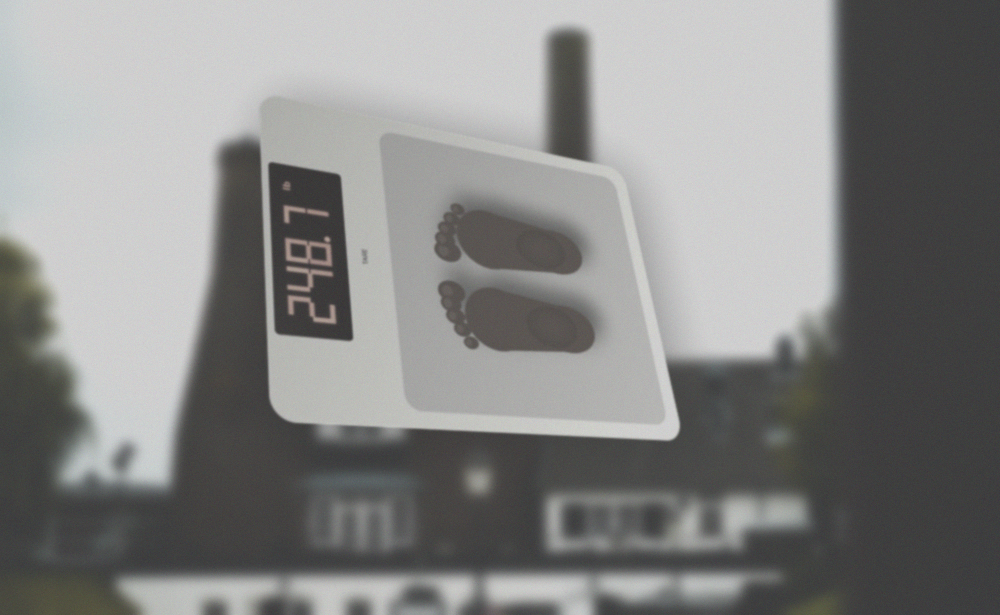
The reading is 248.7 lb
